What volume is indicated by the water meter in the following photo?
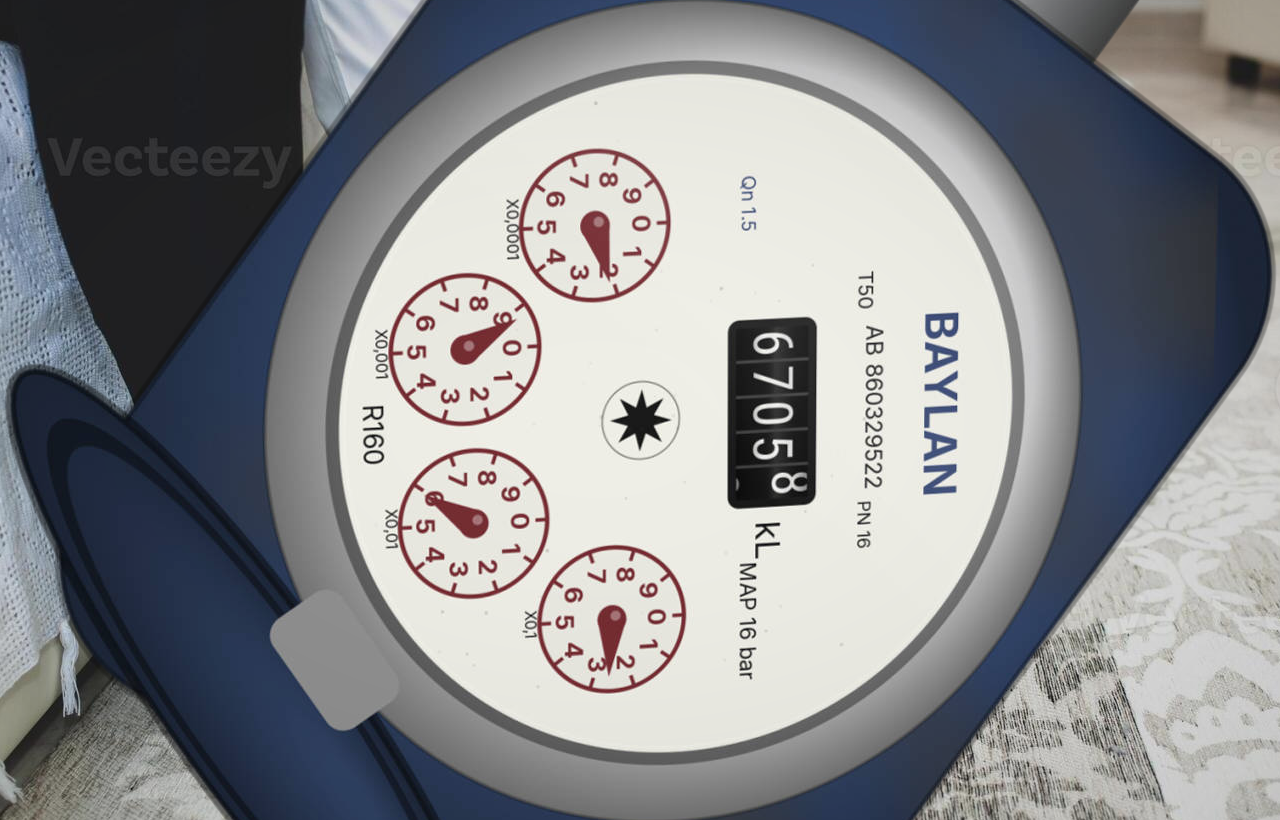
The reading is 67058.2592 kL
